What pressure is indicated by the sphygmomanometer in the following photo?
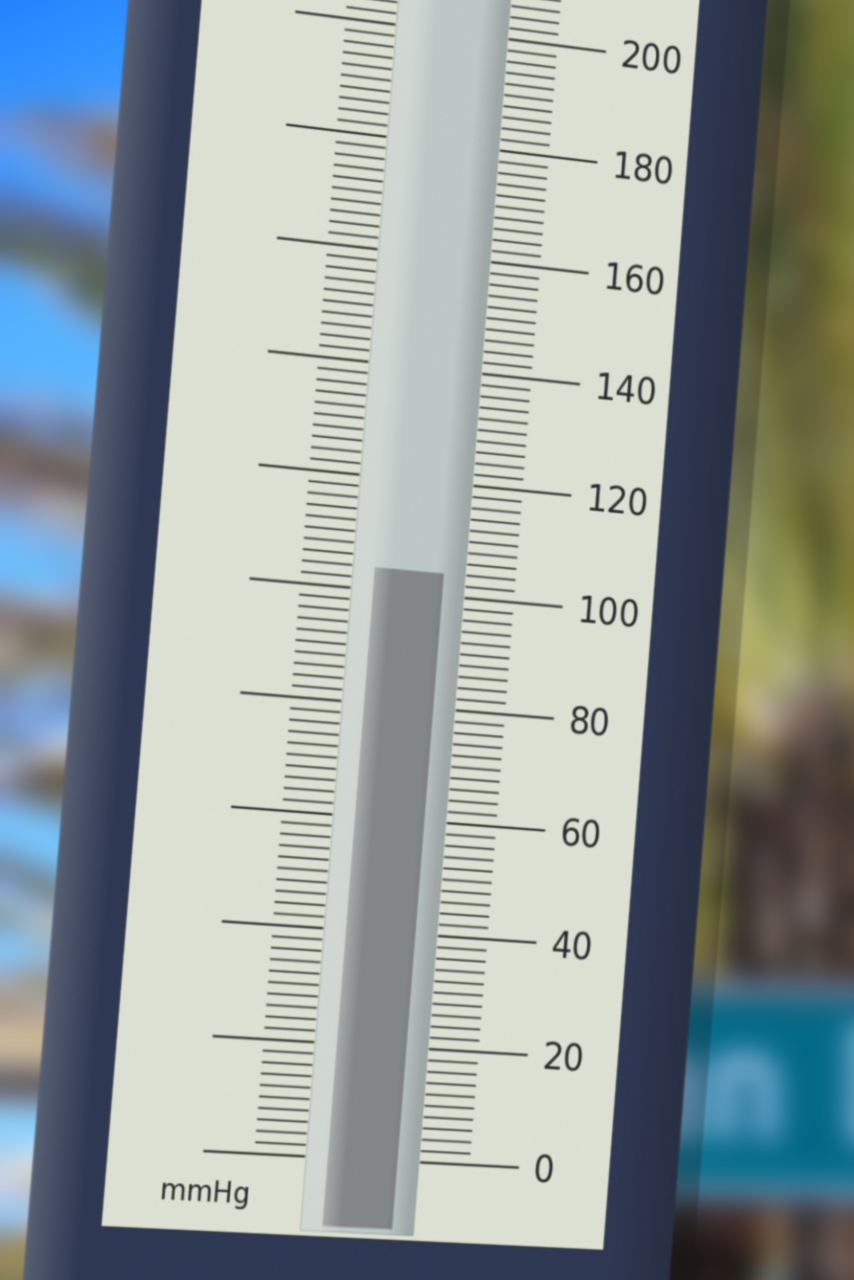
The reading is 104 mmHg
